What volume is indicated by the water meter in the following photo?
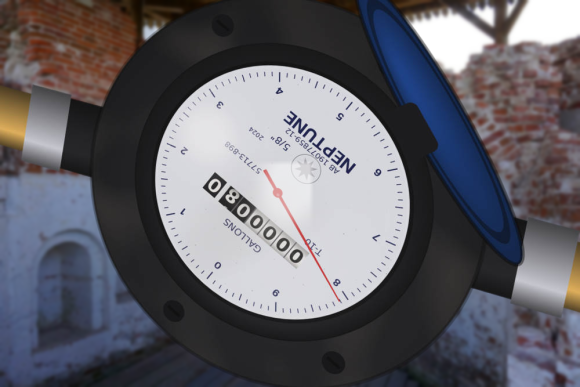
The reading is 78.1 gal
